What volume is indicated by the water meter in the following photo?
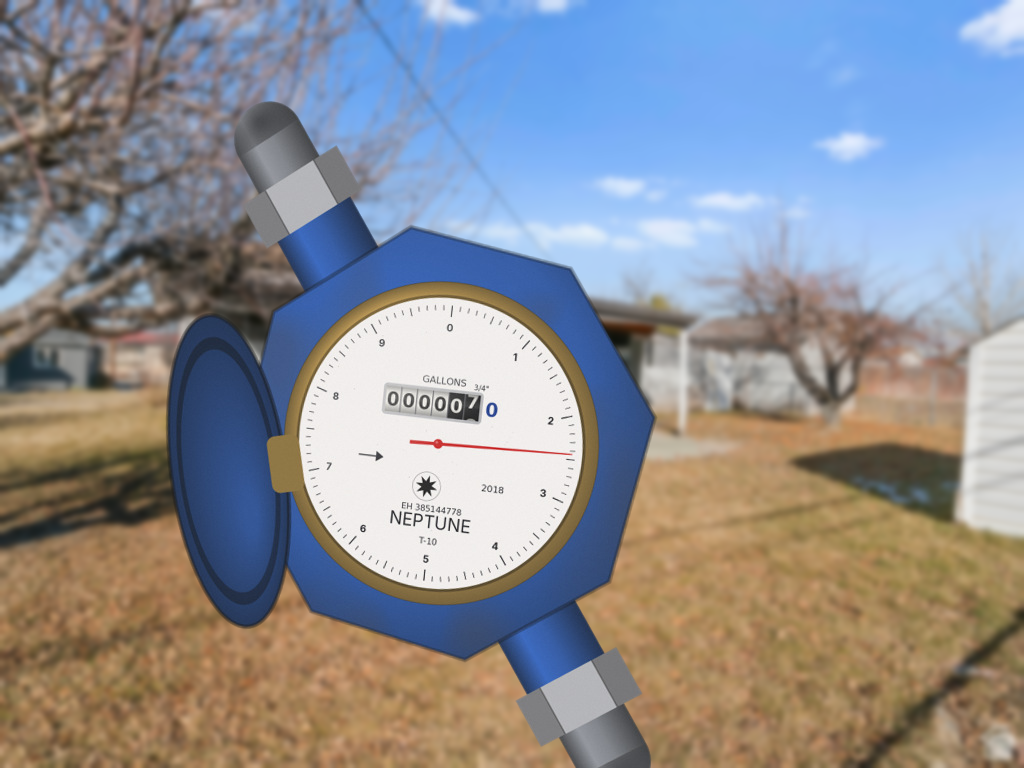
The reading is 72.4 gal
